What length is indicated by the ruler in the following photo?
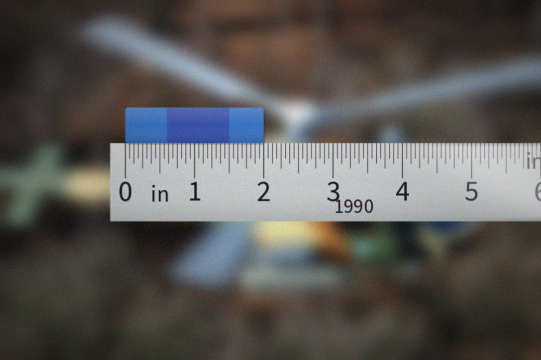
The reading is 2 in
